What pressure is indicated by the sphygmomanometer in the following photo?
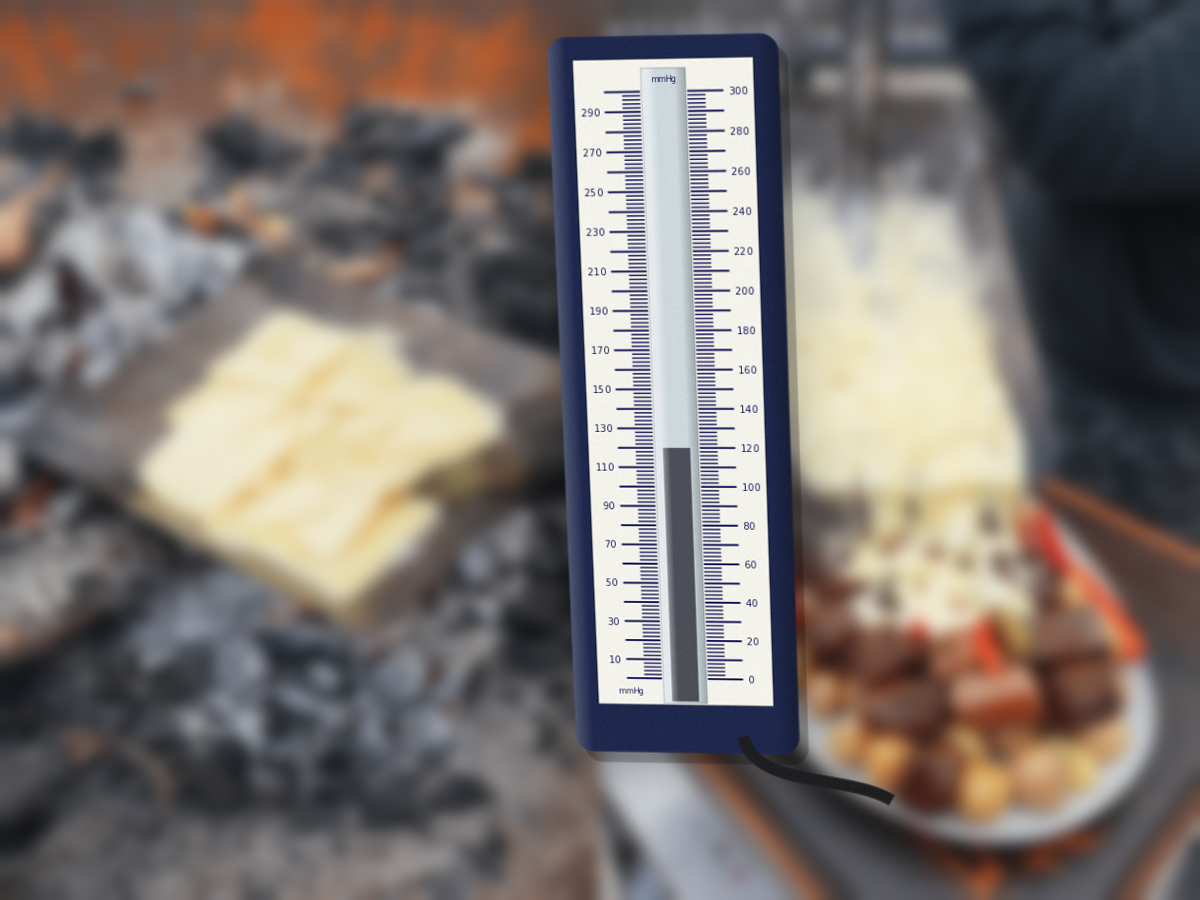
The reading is 120 mmHg
